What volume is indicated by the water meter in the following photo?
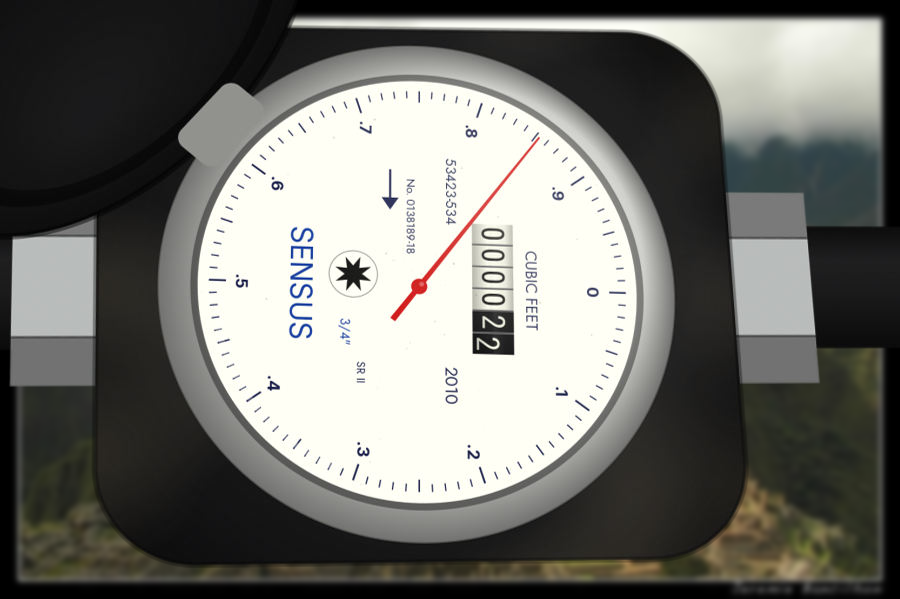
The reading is 21.85 ft³
